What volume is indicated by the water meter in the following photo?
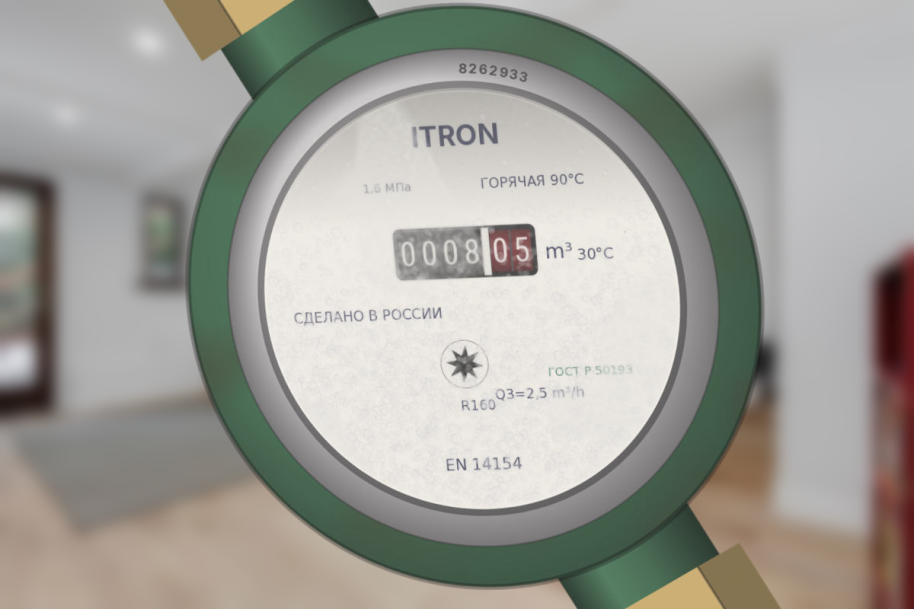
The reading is 8.05 m³
